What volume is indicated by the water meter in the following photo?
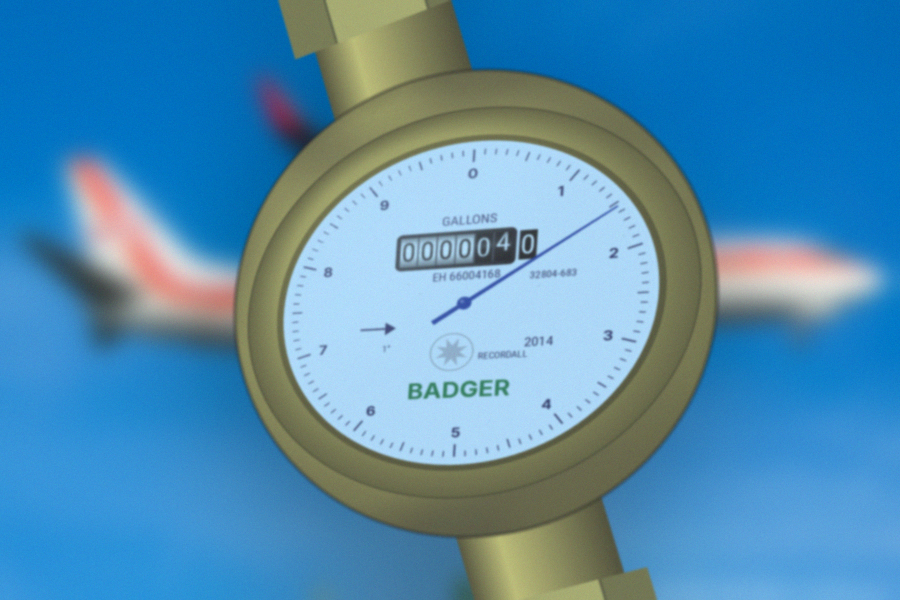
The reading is 41.5 gal
